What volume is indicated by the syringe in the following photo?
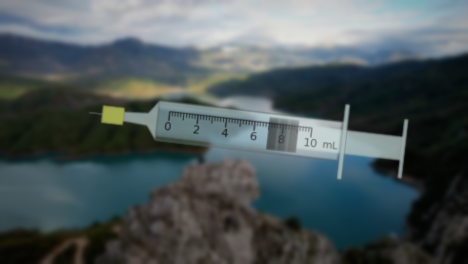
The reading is 7 mL
